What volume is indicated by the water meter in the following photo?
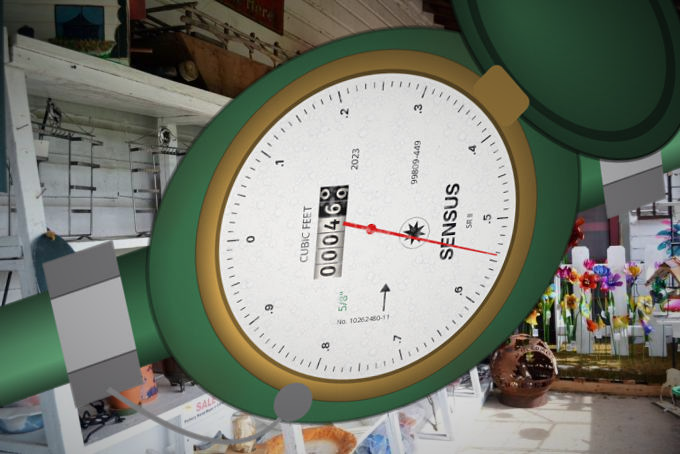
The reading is 468.54 ft³
